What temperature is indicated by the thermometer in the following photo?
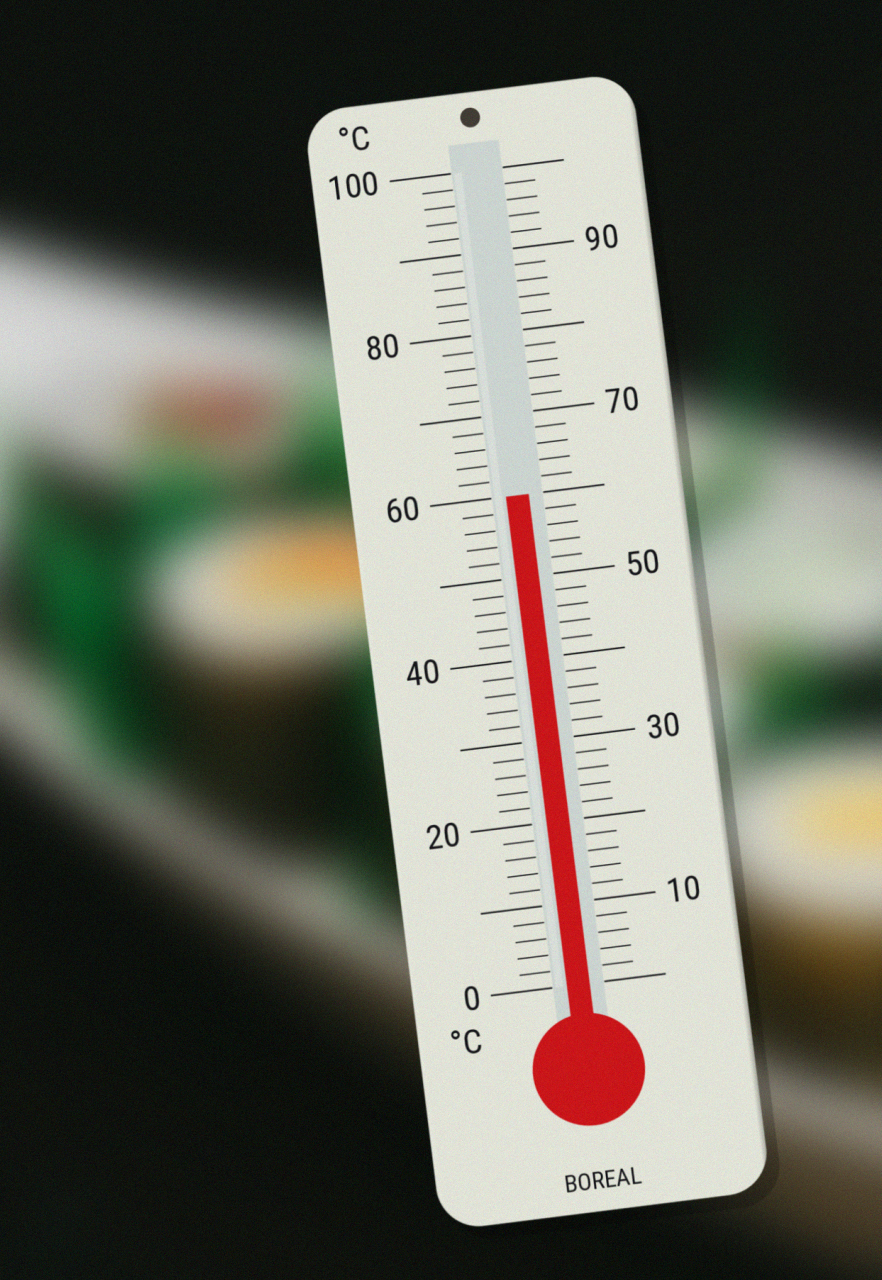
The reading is 60 °C
